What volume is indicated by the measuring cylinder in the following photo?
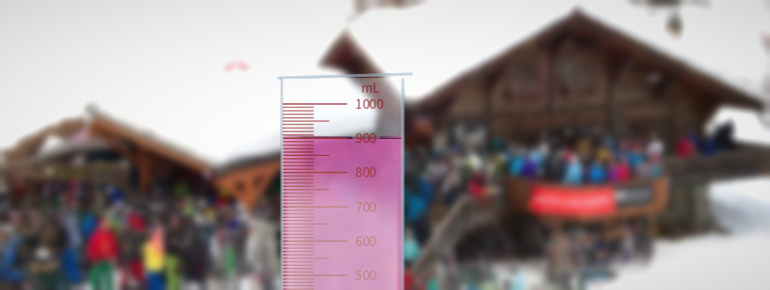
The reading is 900 mL
